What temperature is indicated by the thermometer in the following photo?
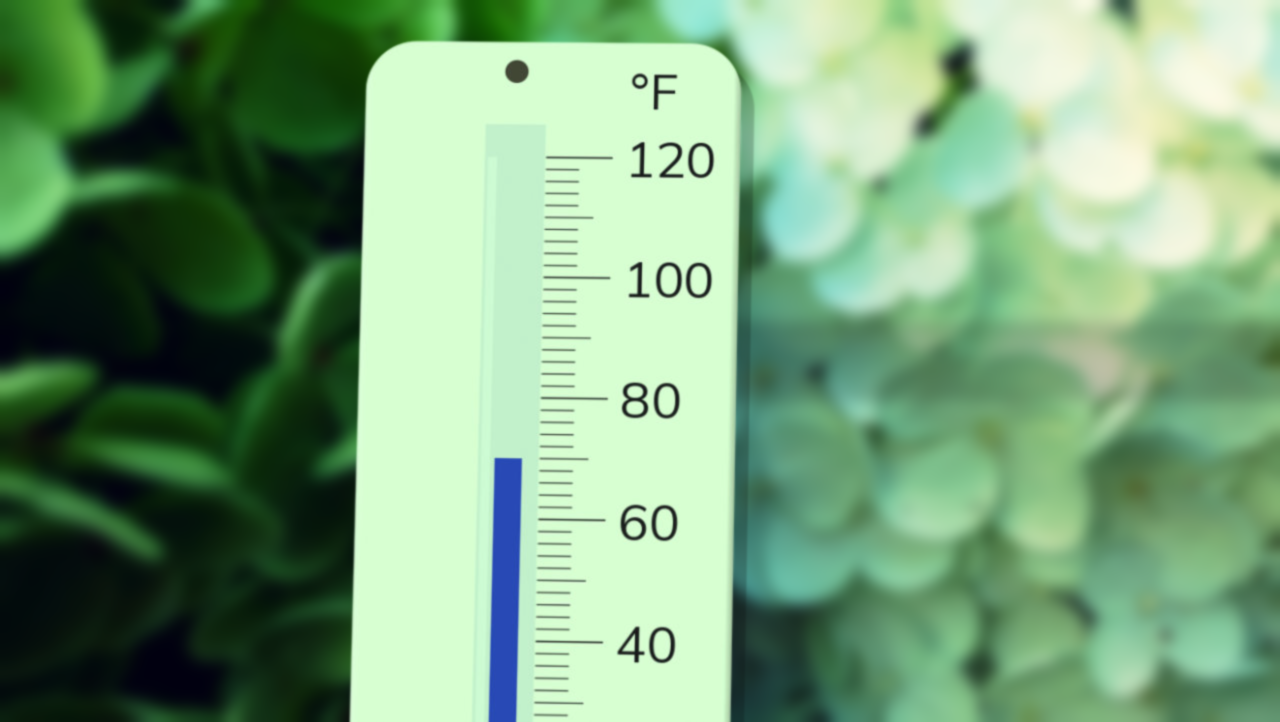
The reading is 70 °F
